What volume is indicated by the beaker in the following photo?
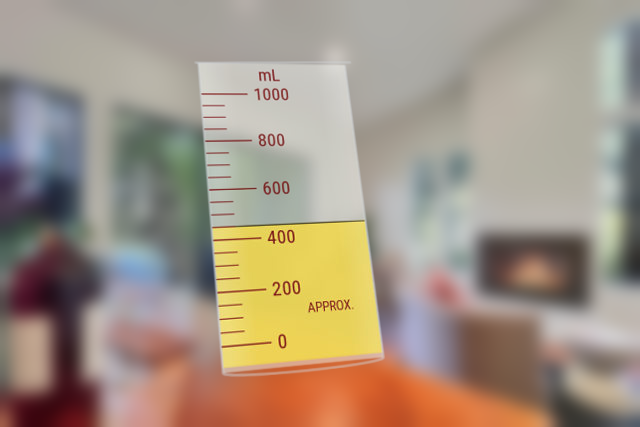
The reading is 450 mL
